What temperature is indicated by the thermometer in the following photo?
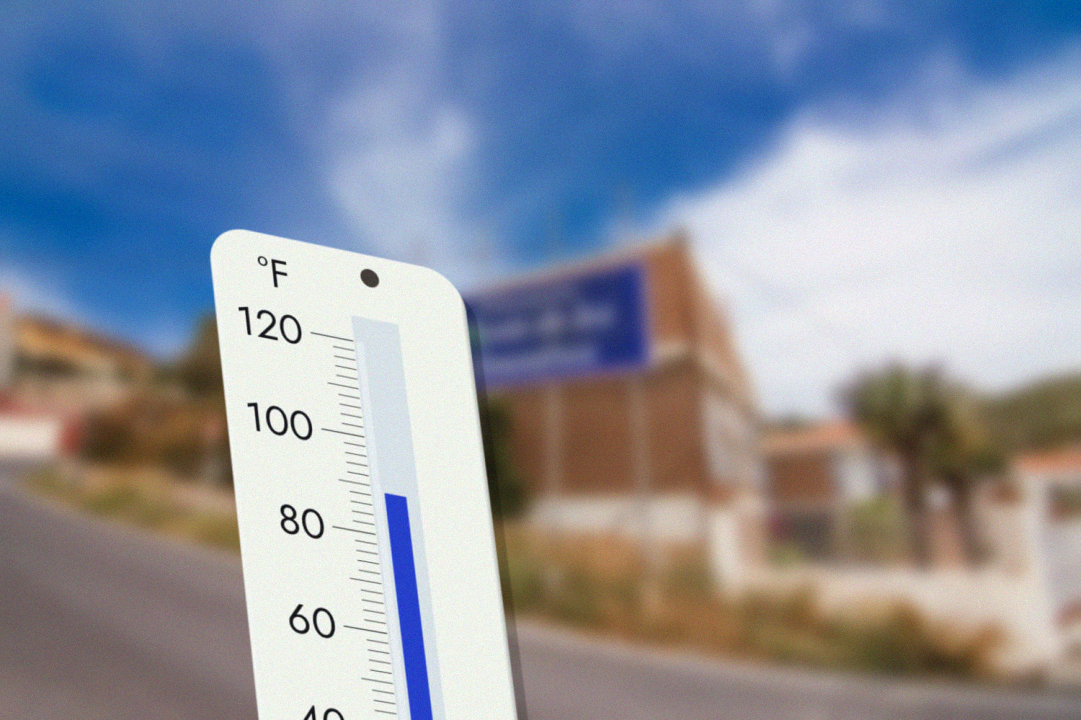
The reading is 89 °F
